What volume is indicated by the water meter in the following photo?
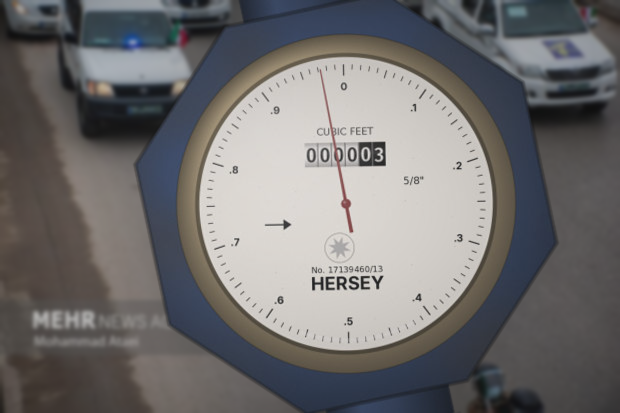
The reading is 2.97 ft³
